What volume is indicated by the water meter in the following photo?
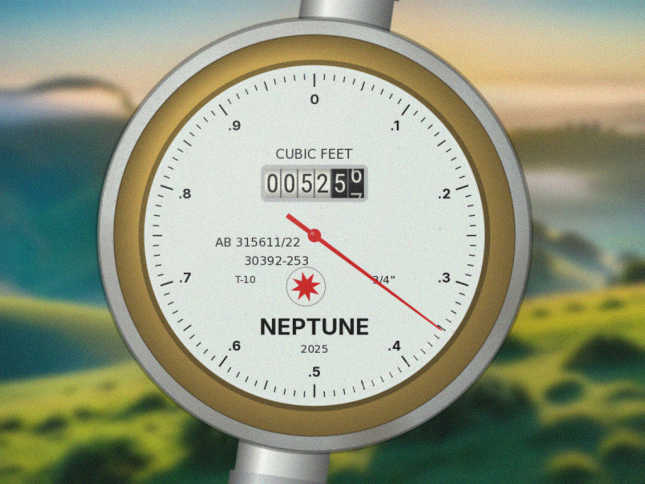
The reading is 5256.35 ft³
